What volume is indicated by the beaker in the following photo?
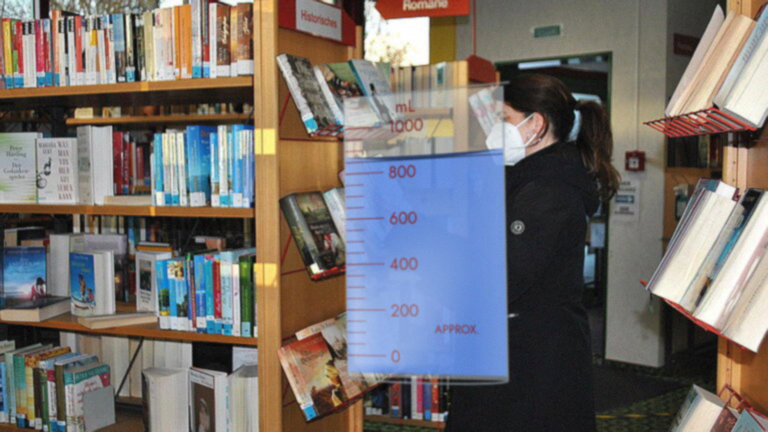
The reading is 850 mL
